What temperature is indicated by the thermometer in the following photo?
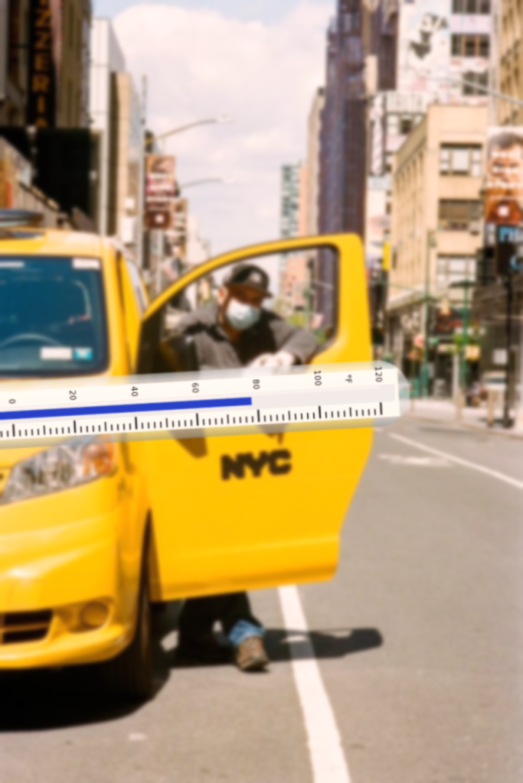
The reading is 78 °F
